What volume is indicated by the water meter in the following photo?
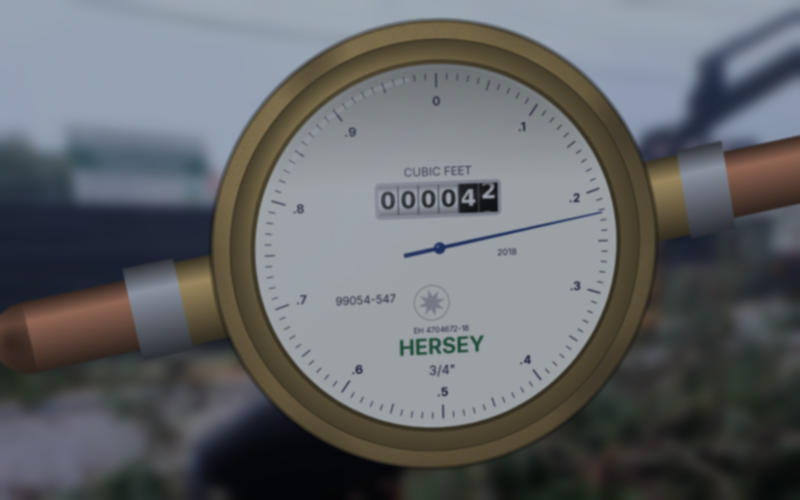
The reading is 42.22 ft³
